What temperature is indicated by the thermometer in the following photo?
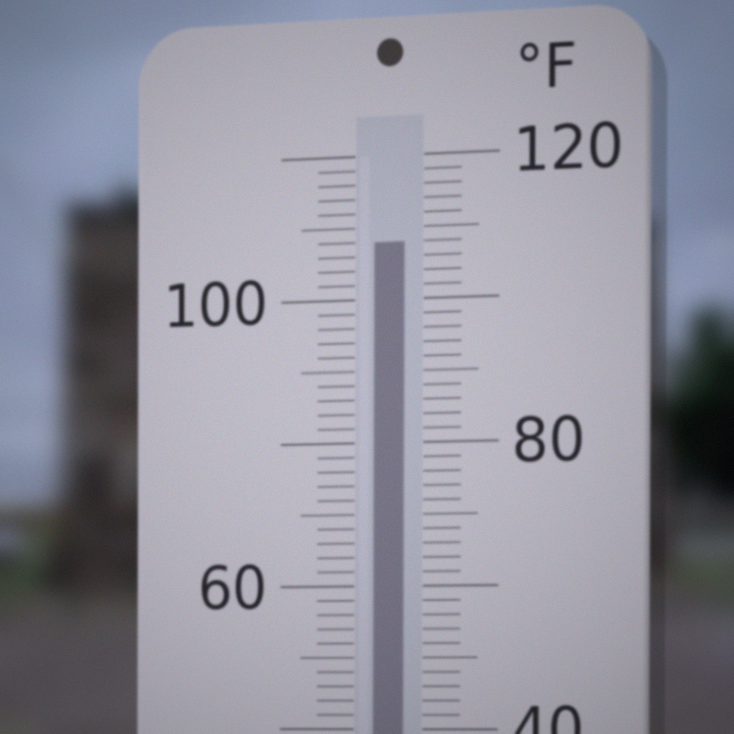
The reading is 108 °F
